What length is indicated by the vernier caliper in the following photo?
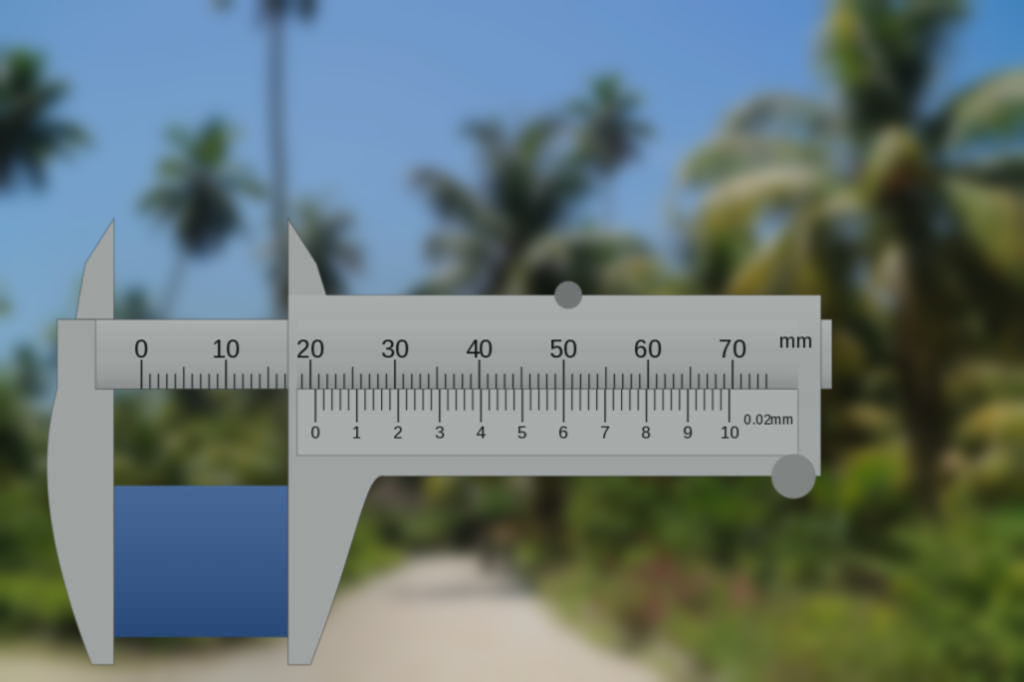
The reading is 20.6 mm
